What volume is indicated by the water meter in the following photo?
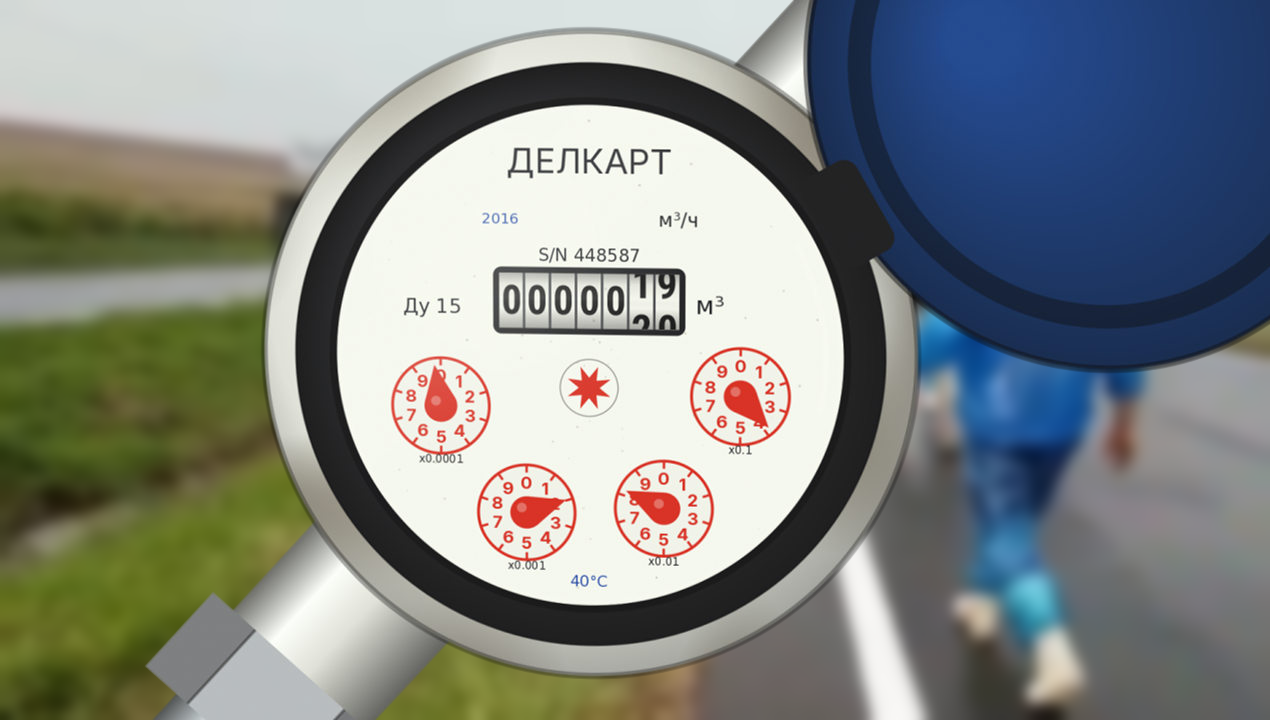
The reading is 19.3819 m³
